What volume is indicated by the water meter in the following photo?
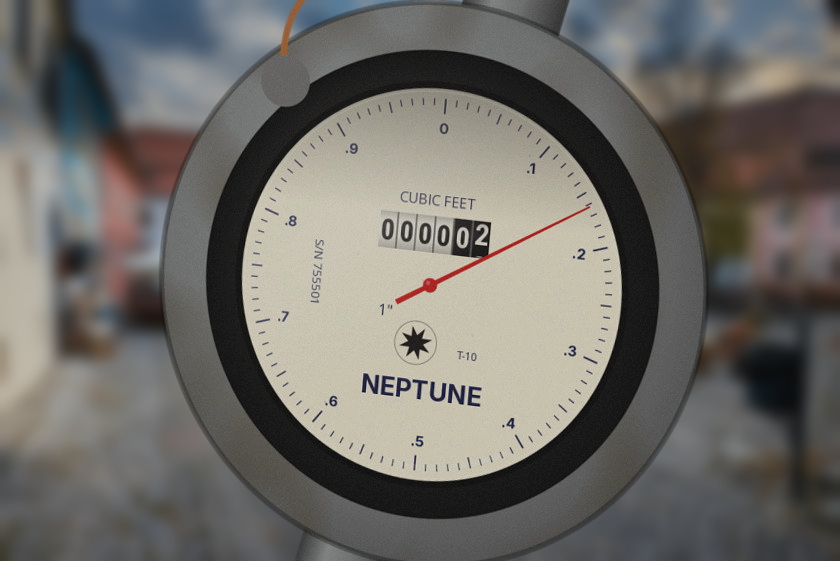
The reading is 2.16 ft³
